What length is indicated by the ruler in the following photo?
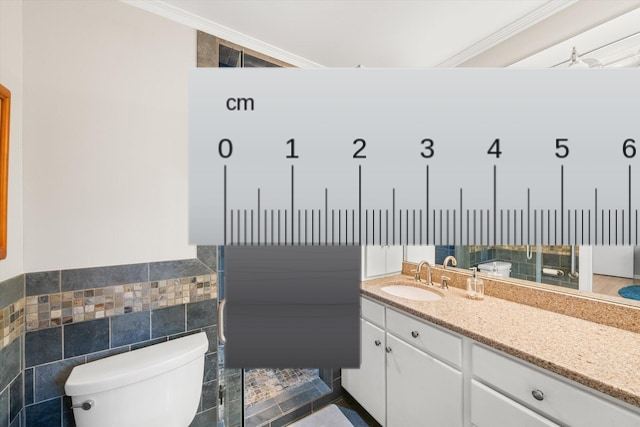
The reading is 2 cm
